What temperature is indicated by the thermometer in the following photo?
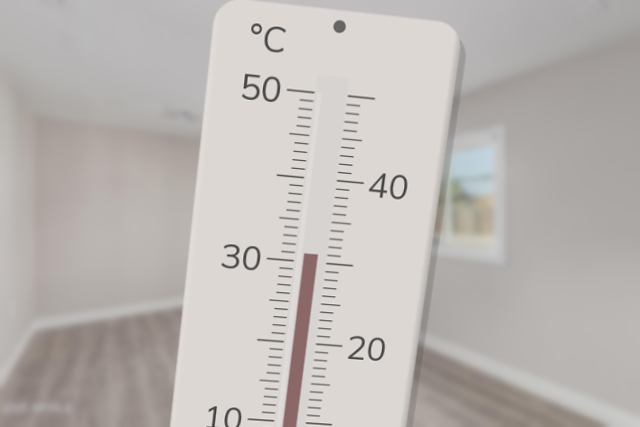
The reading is 31 °C
